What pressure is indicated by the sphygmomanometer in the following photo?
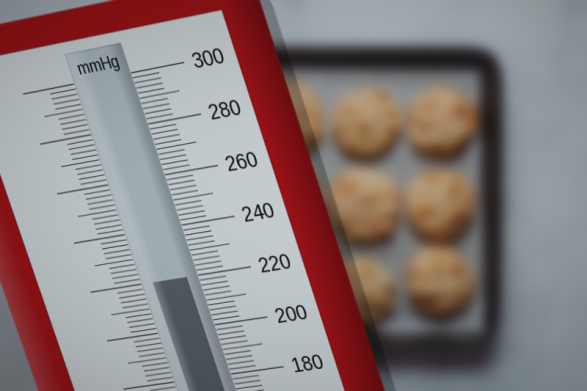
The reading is 220 mmHg
